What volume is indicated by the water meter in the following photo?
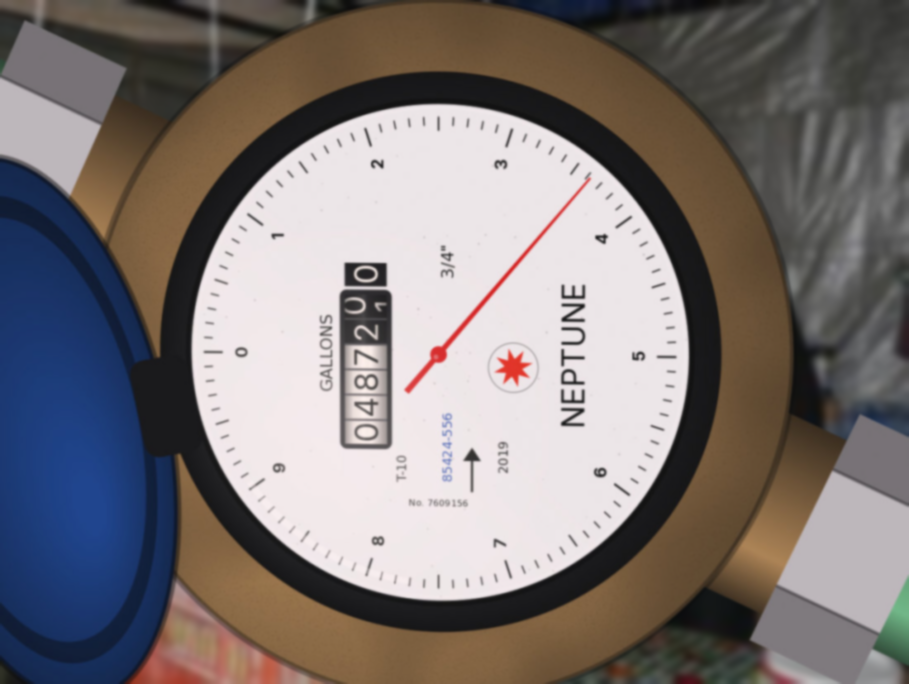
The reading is 487203.6 gal
